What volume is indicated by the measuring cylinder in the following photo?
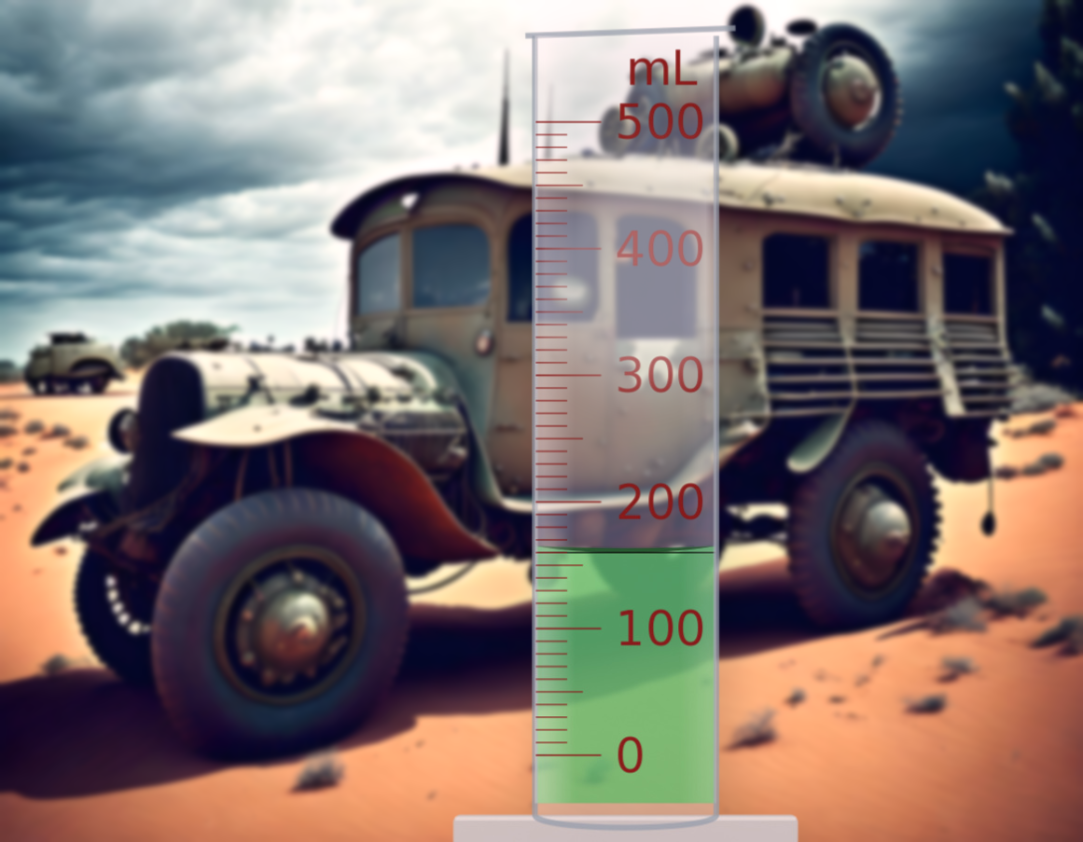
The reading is 160 mL
